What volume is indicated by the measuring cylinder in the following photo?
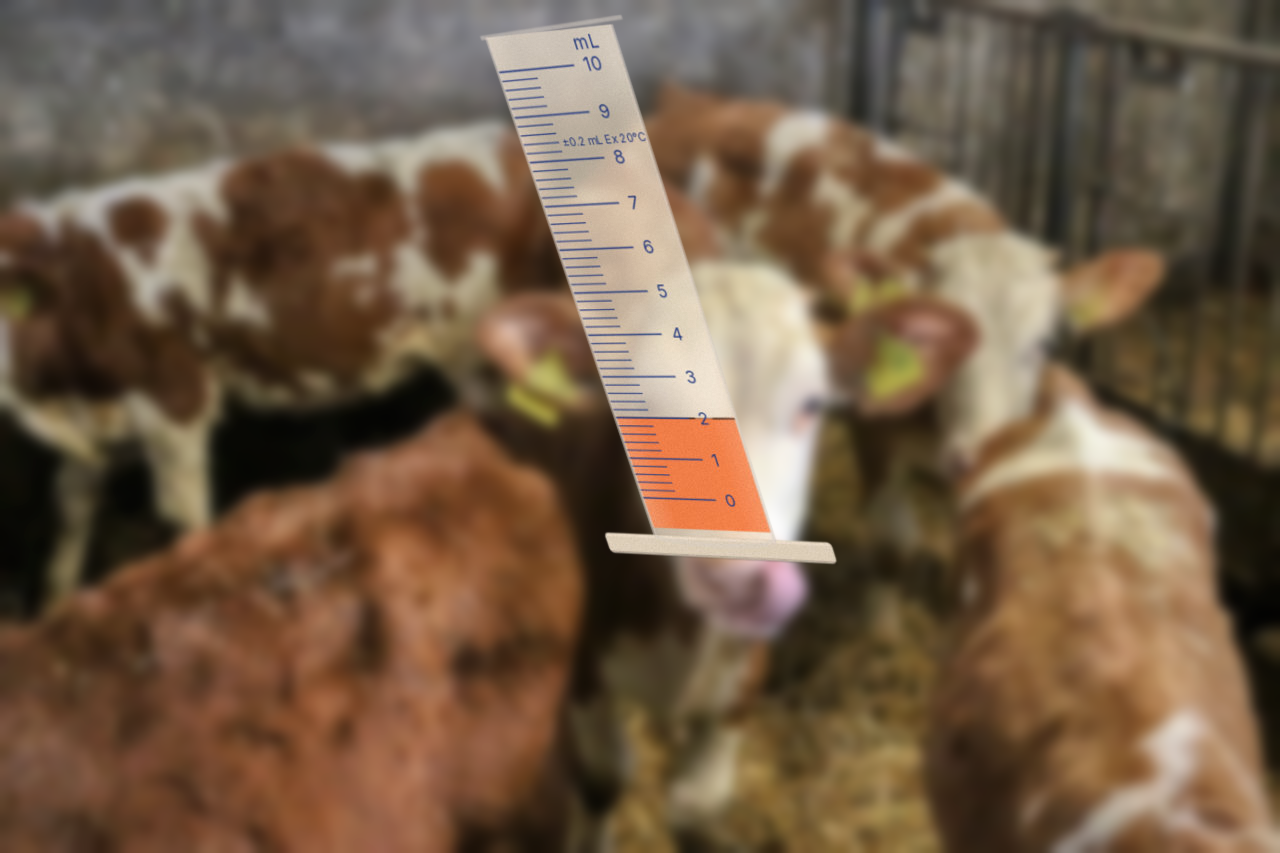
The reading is 2 mL
